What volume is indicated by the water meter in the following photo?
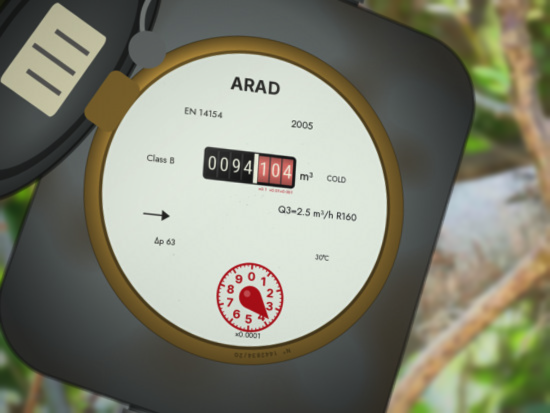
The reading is 94.1043 m³
